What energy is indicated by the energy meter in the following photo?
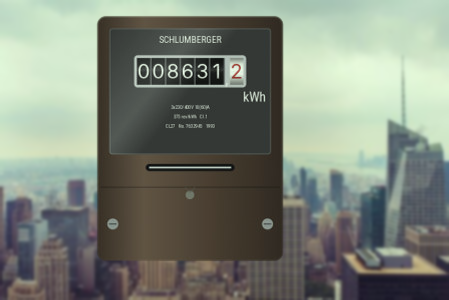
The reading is 8631.2 kWh
